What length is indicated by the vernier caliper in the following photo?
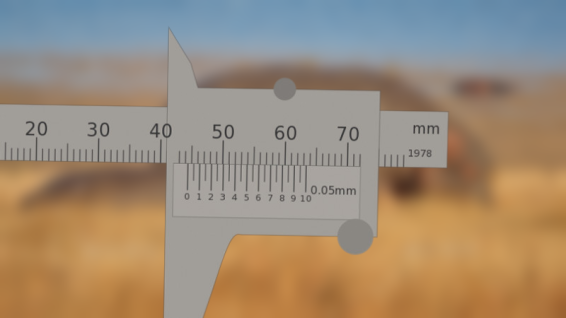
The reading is 44.4 mm
